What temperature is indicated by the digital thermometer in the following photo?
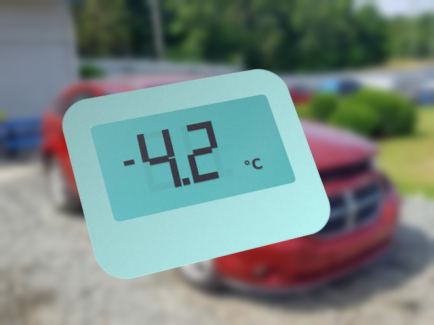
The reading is -4.2 °C
